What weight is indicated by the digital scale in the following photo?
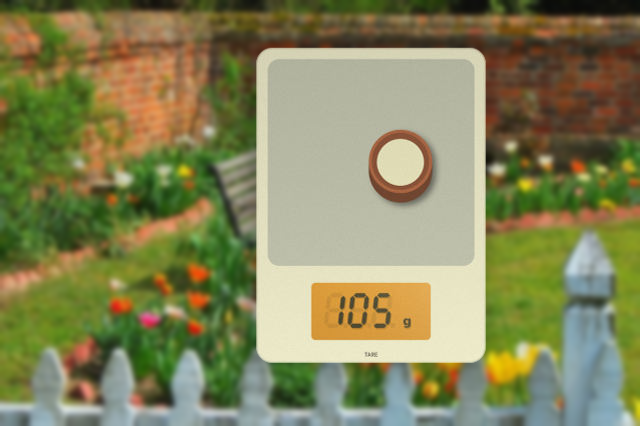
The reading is 105 g
